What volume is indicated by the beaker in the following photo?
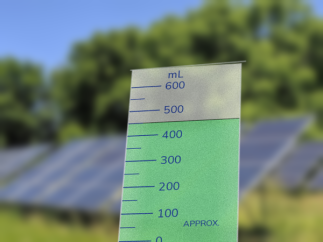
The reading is 450 mL
